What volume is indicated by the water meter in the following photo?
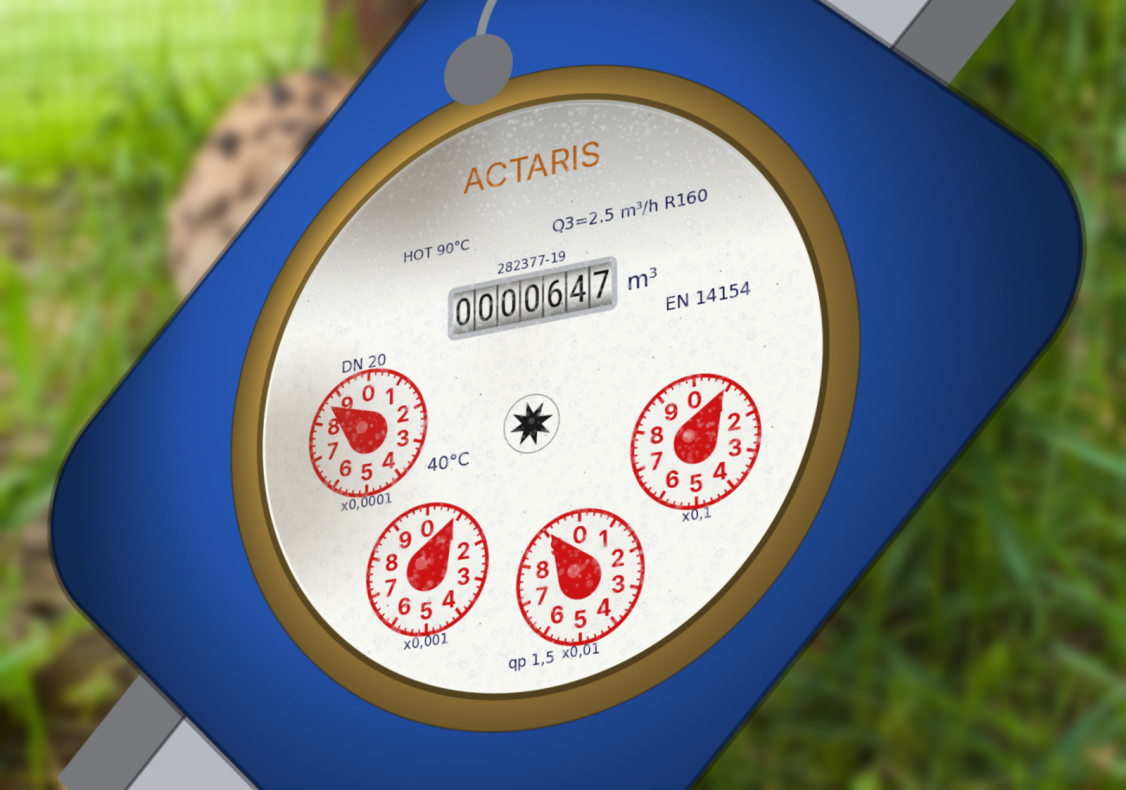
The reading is 647.0908 m³
